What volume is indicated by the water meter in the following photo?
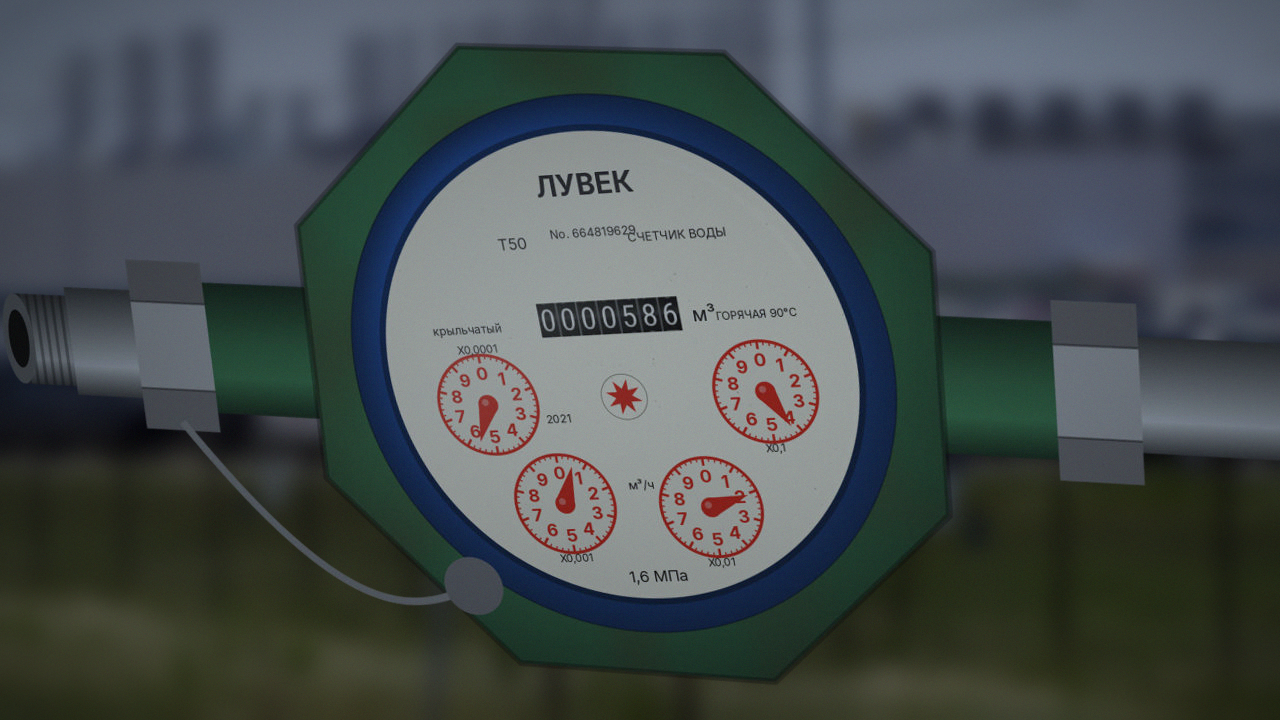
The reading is 586.4205 m³
